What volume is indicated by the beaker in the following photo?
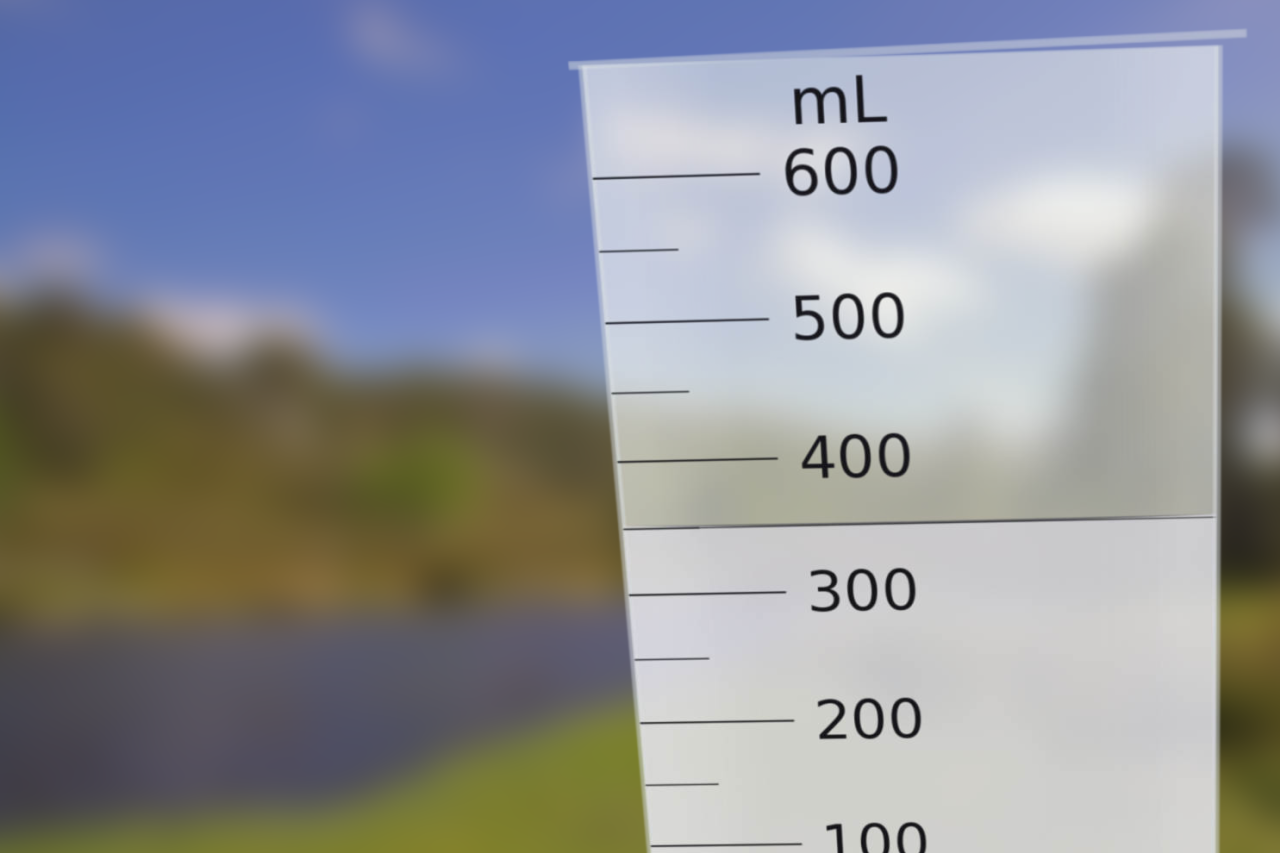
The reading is 350 mL
